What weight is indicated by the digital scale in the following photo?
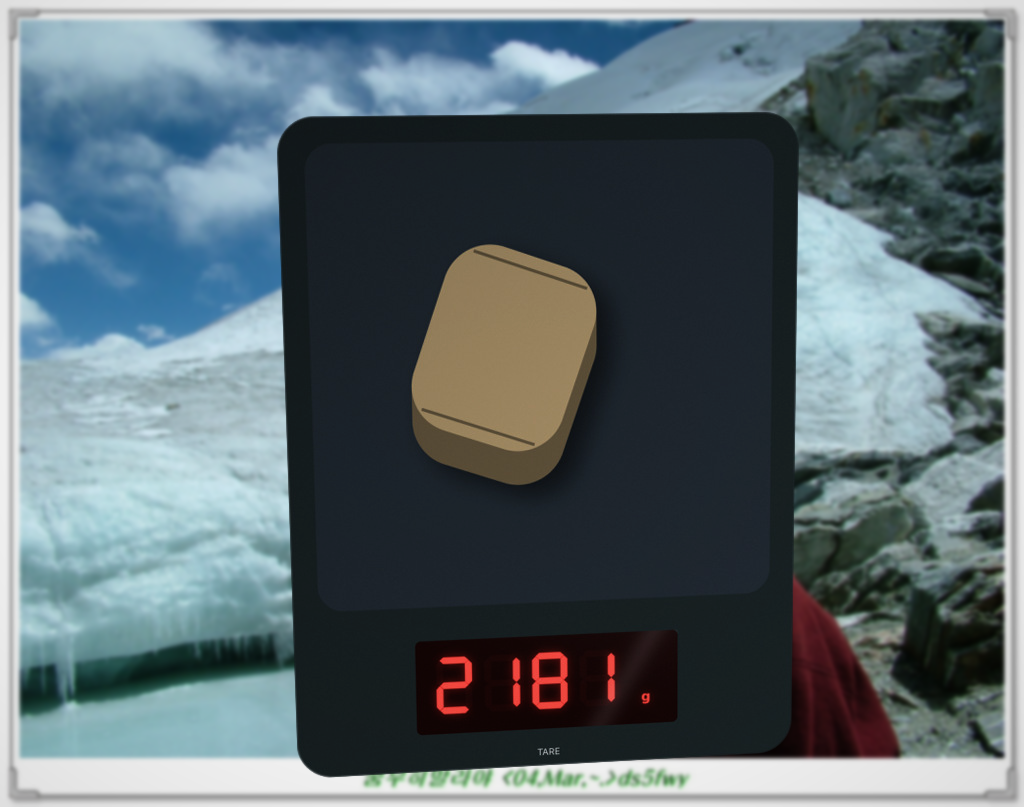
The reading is 2181 g
